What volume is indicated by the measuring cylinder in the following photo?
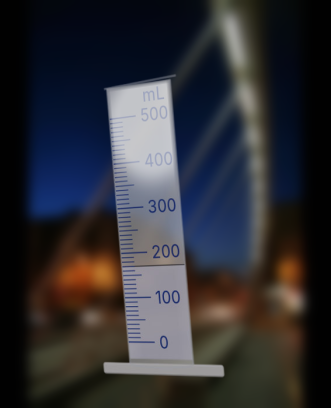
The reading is 170 mL
